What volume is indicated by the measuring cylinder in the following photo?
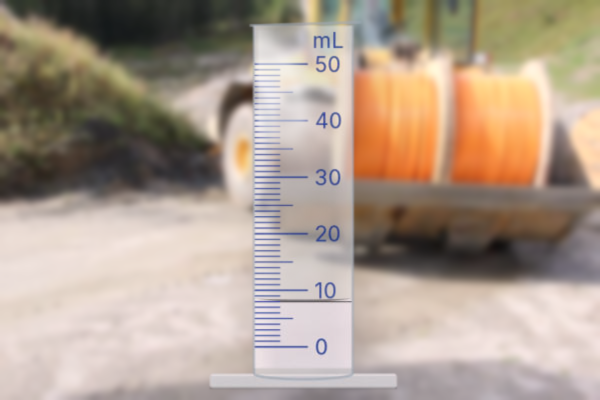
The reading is 8 mL
